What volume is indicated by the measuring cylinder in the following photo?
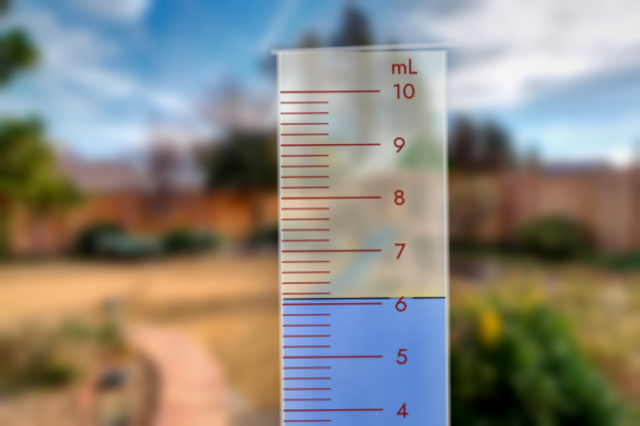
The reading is 6.1 mL
